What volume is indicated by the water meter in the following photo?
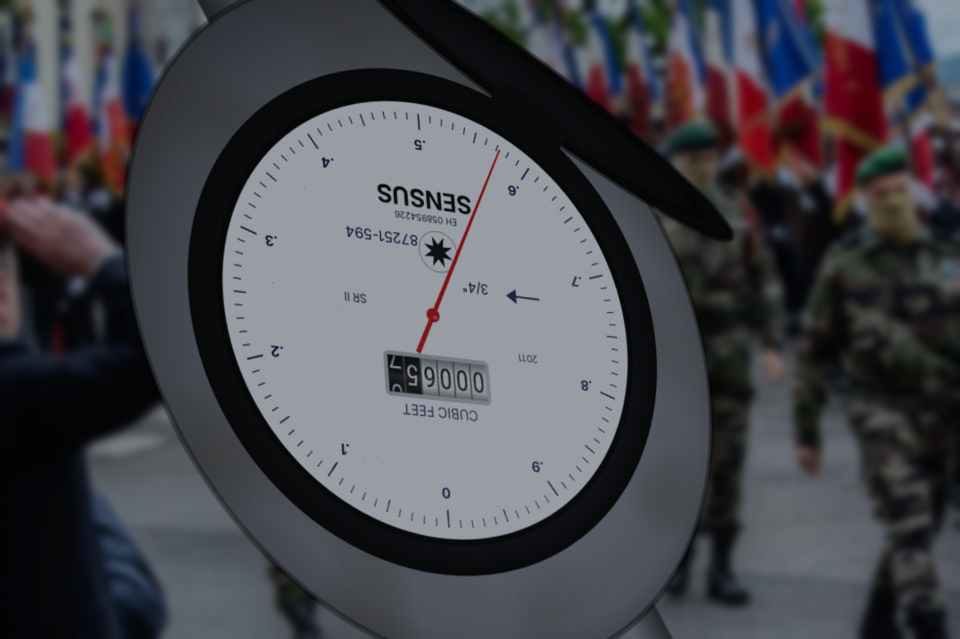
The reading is 656.57 ft³
